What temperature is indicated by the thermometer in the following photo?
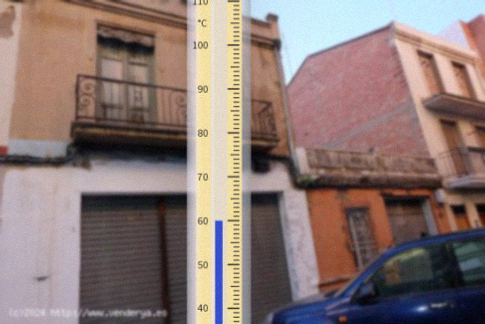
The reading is 60 °C
